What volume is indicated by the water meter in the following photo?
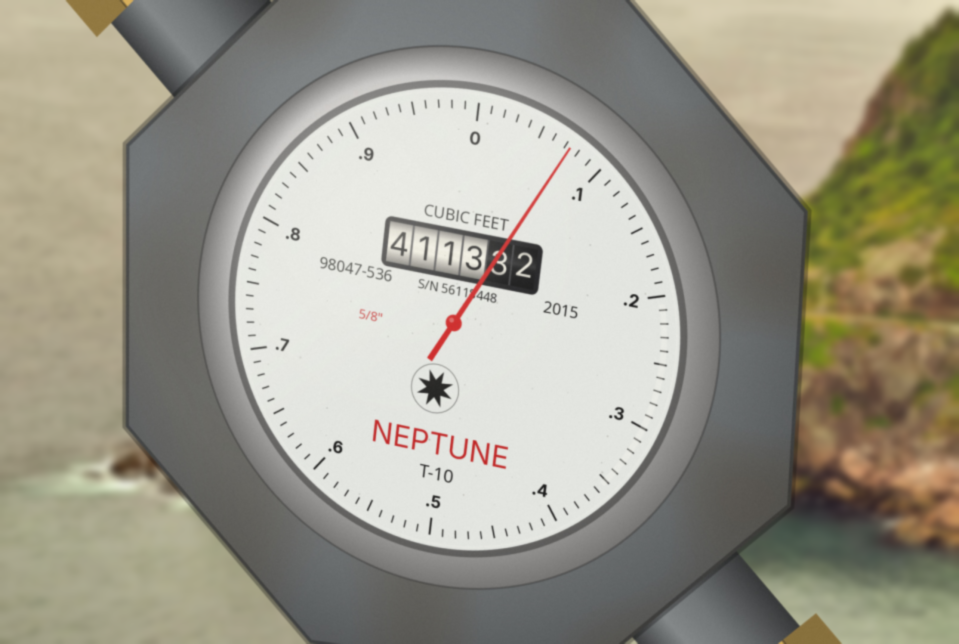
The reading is 411332.07 ft³
